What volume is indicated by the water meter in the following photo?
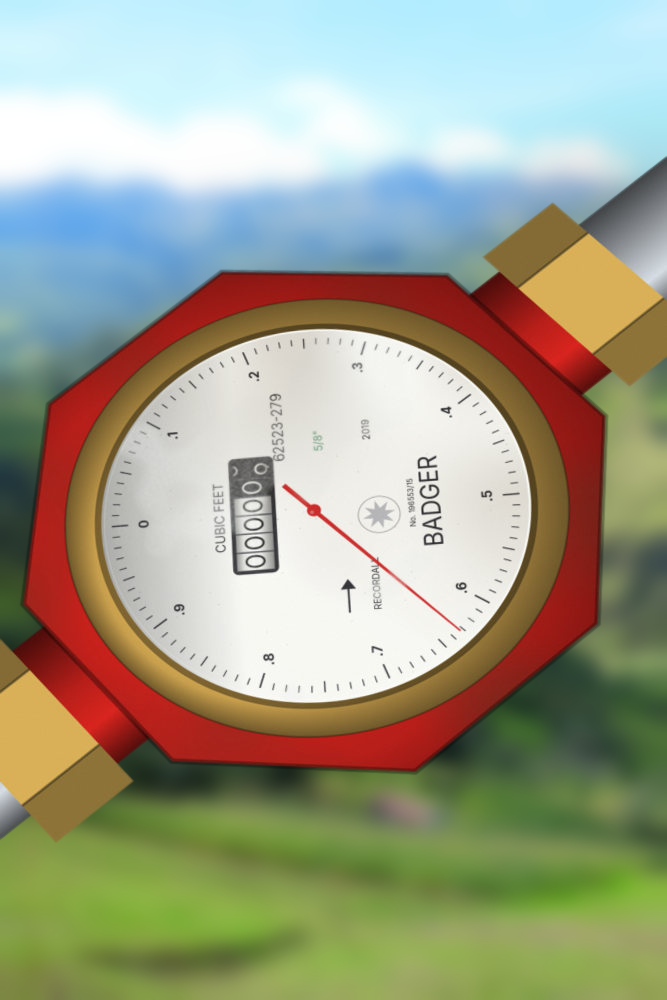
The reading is 8.63 ft³
